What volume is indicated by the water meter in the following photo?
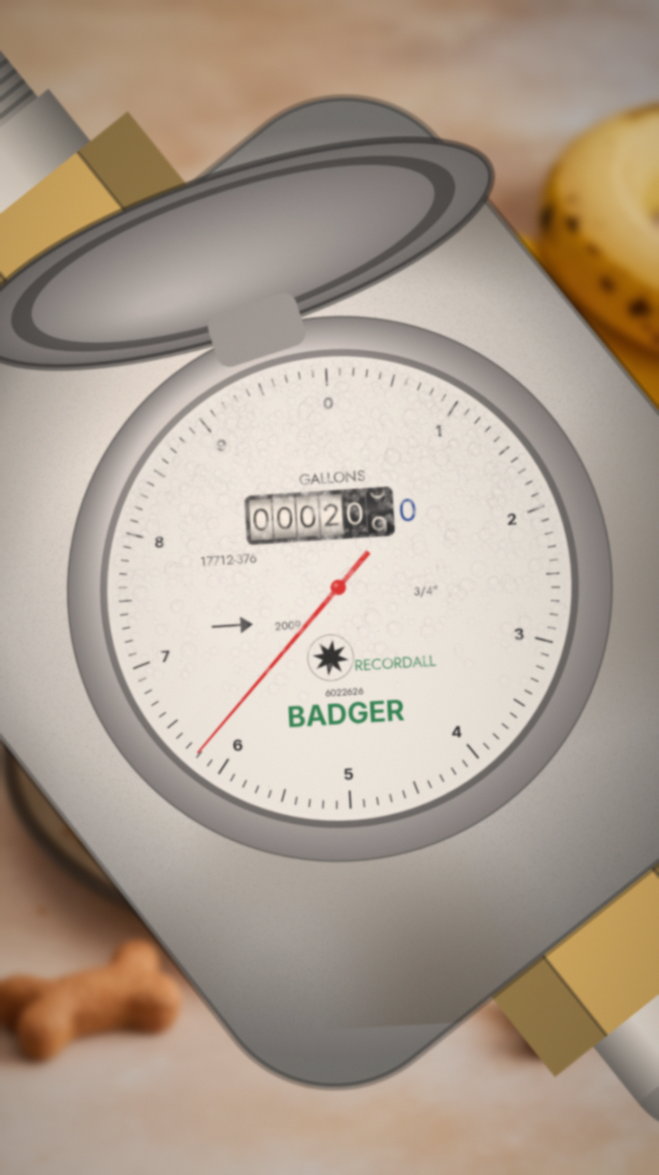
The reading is 2086.2 gal
